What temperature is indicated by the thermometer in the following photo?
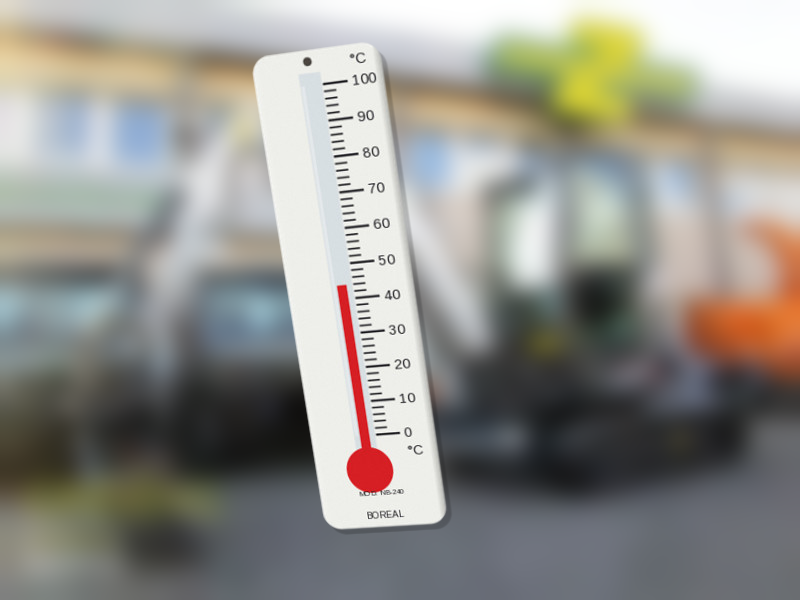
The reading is 44 °C
